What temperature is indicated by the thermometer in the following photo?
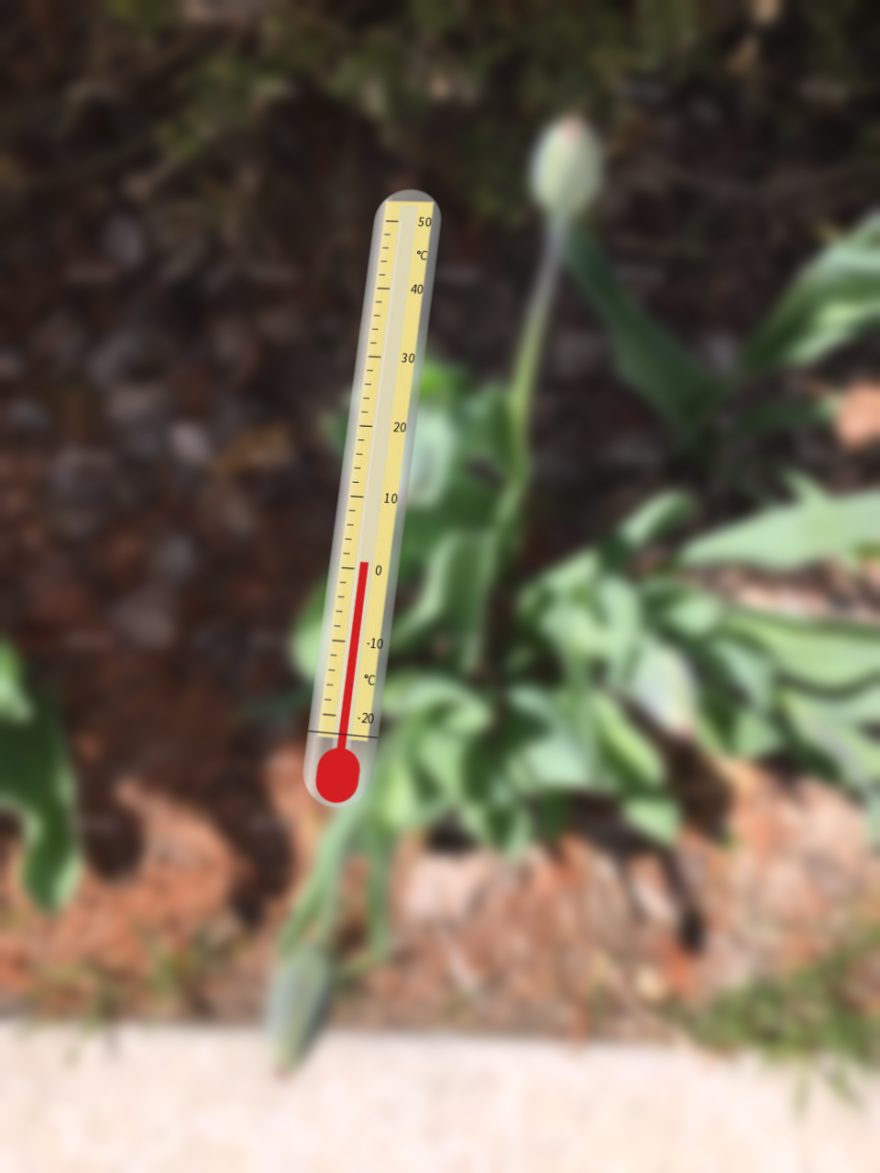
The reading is 1 °C
